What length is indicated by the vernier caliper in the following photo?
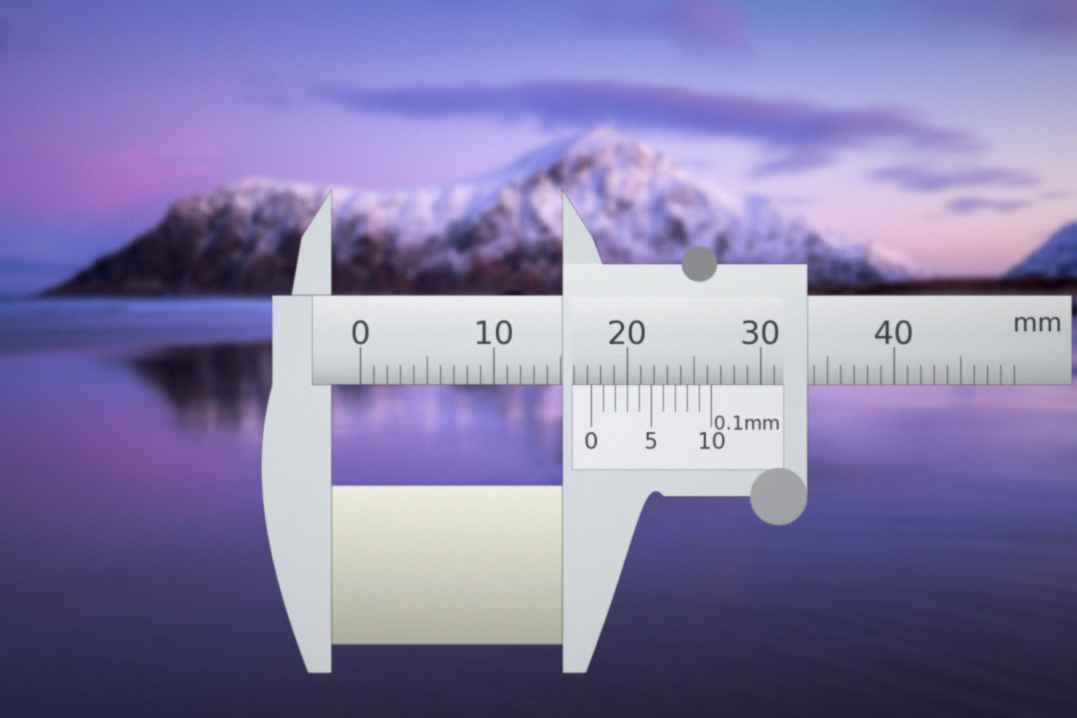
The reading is 17.3 mm
